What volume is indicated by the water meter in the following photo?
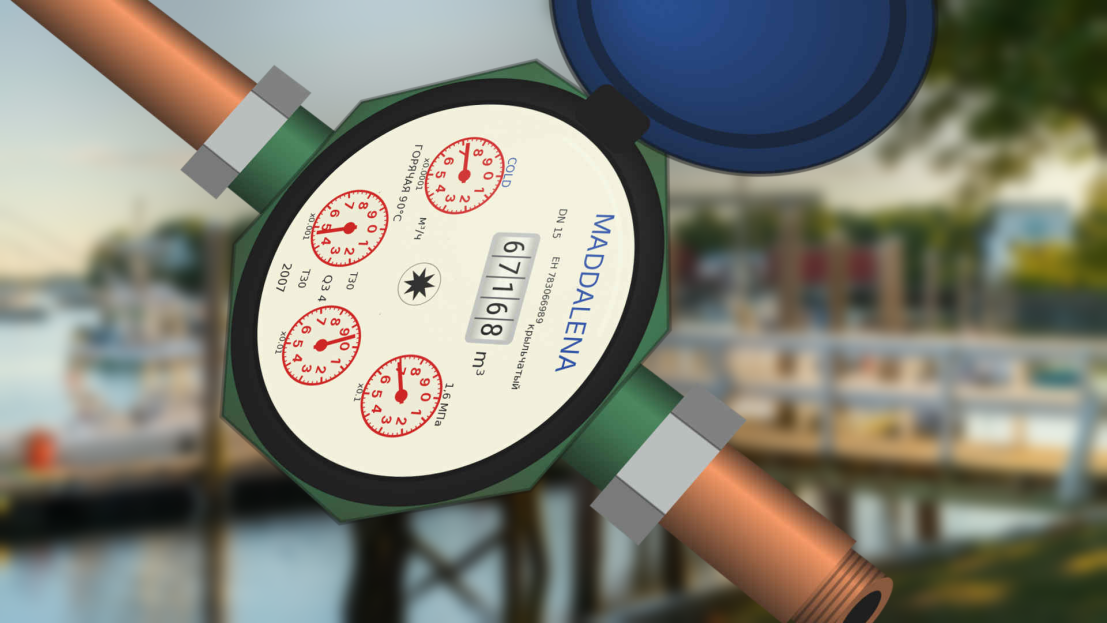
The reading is 67168.6947 m³
